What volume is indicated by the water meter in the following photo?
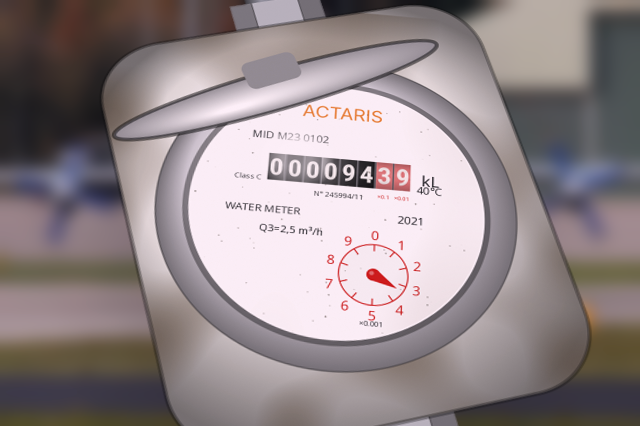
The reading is 94.393 kL
